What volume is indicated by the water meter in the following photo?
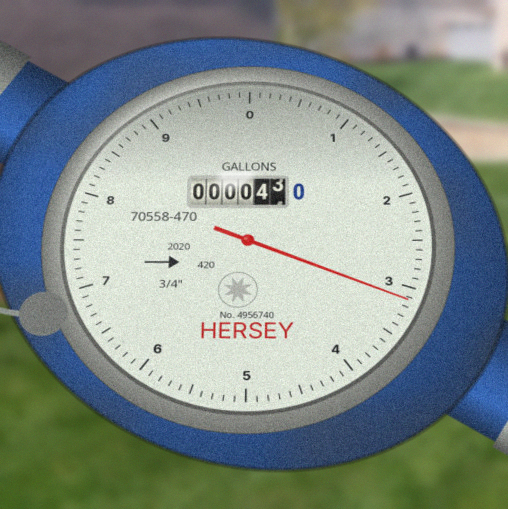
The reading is 433.1 gal
